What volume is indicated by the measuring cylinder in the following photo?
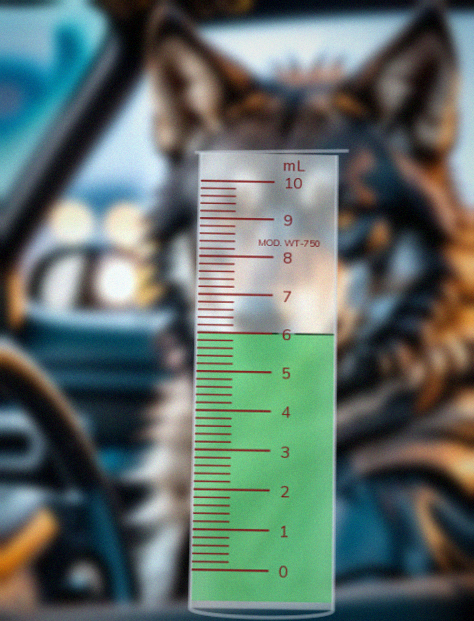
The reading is 6 mL
